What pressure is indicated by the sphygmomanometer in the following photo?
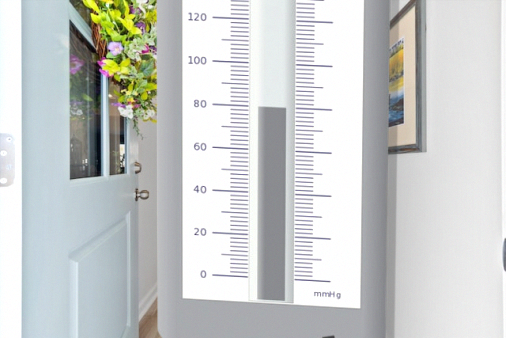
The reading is 80 mmHg
